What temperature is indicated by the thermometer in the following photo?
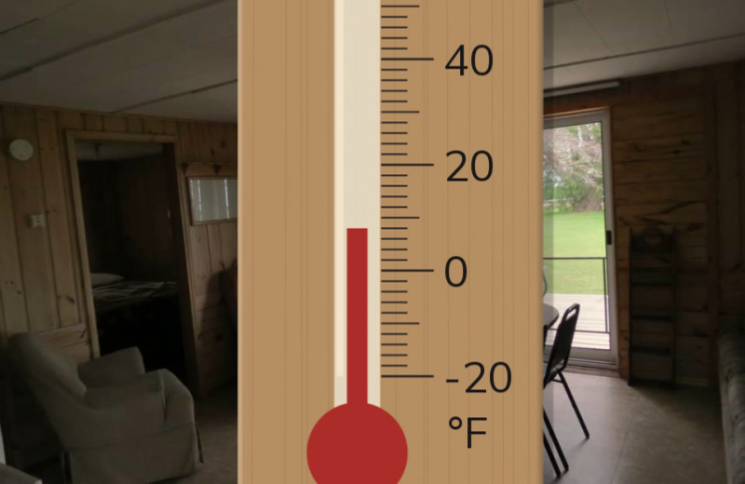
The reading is 8 °F
